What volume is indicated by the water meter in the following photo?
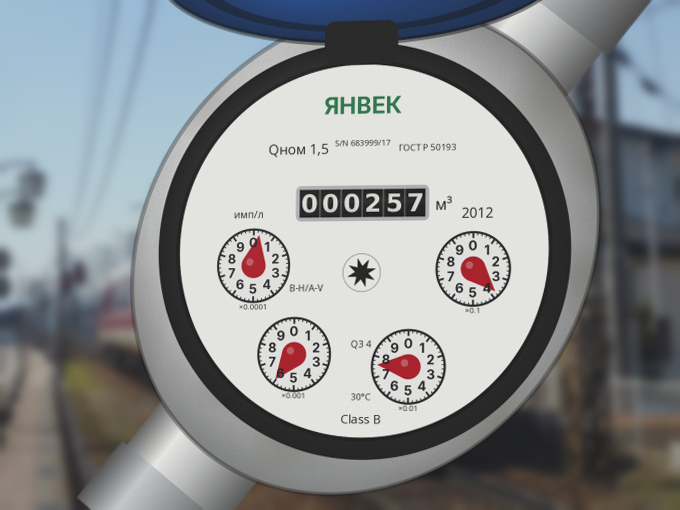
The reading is 257.3760 m³
